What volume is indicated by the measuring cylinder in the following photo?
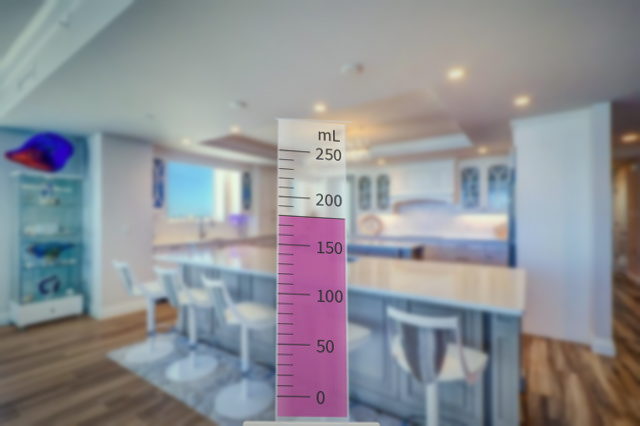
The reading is 180 mL
